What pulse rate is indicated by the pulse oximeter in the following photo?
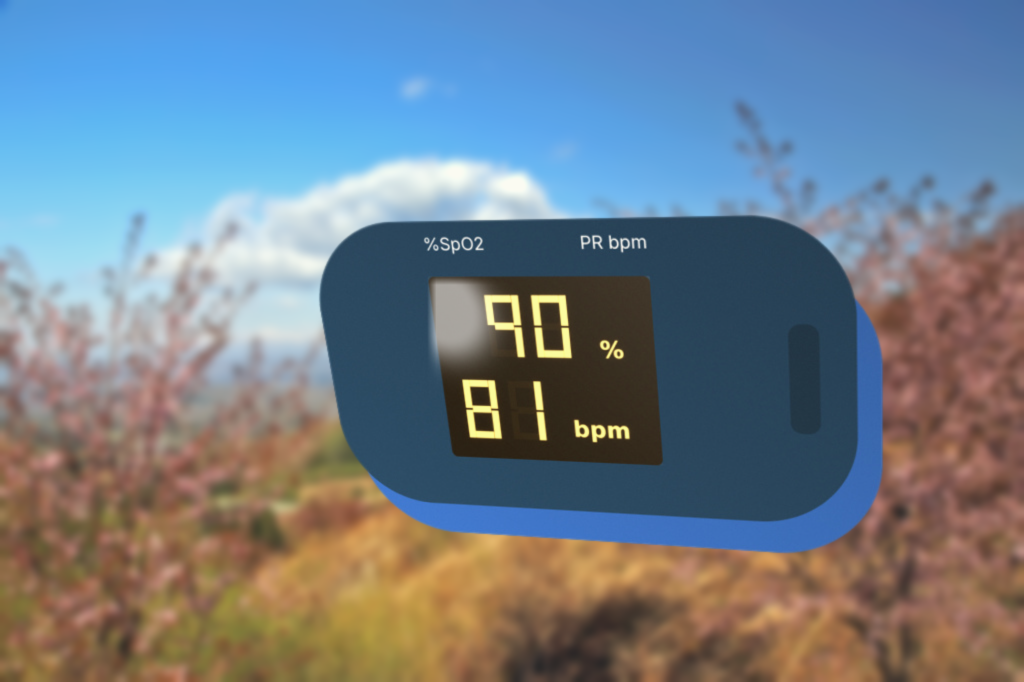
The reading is 81 bpm
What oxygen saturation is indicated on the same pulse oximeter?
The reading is 90 %
